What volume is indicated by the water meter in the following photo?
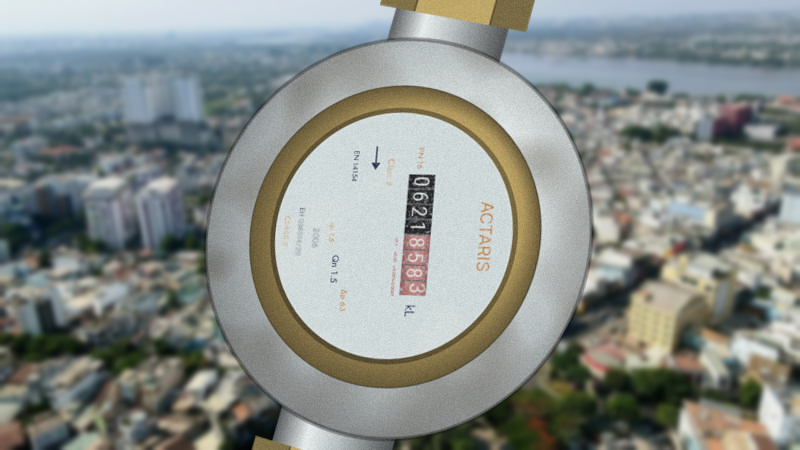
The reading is 621.8583 kL
